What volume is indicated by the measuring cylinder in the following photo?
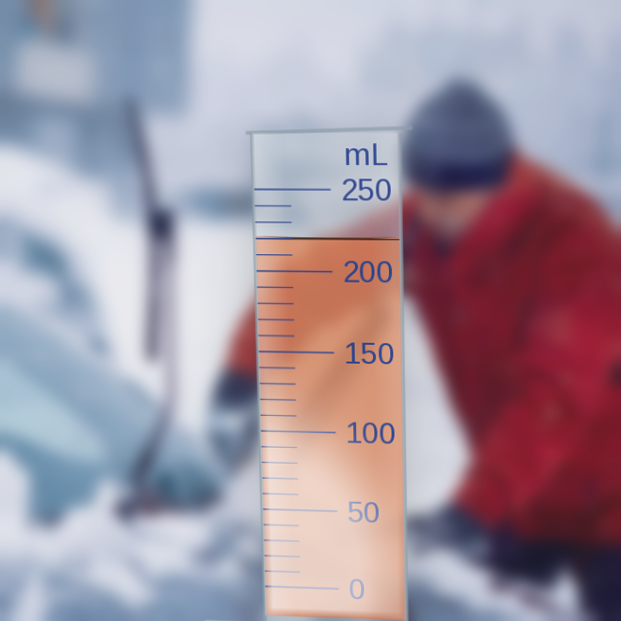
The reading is 220 mL
